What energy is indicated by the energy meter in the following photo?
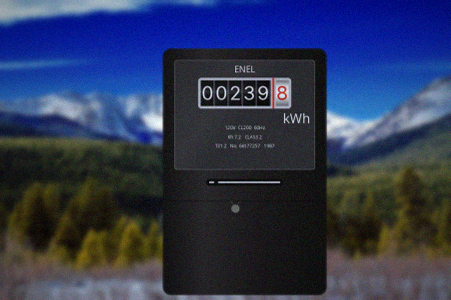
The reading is 239.8 kWh
